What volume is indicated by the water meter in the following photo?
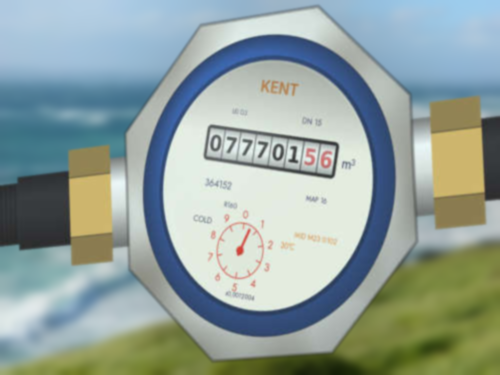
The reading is 77701.560 m³
